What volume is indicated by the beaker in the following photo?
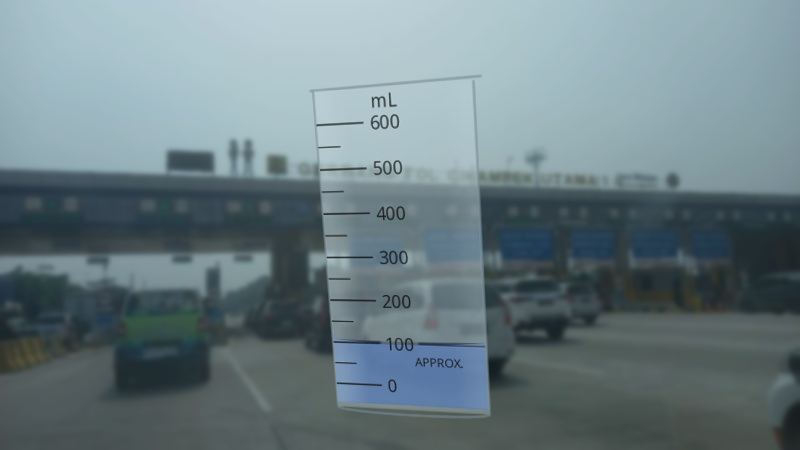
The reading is 100 mL
